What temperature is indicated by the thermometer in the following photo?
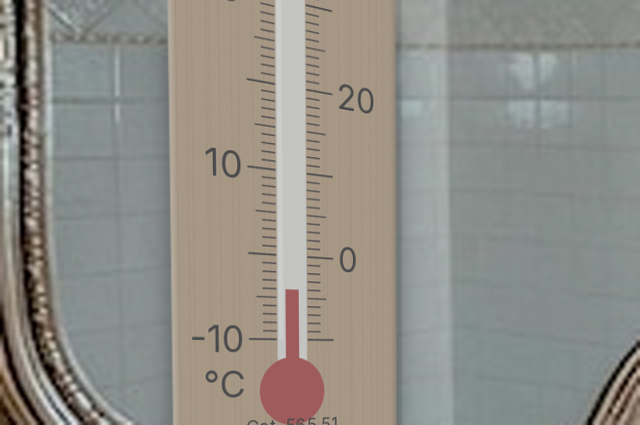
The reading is -4 °C
